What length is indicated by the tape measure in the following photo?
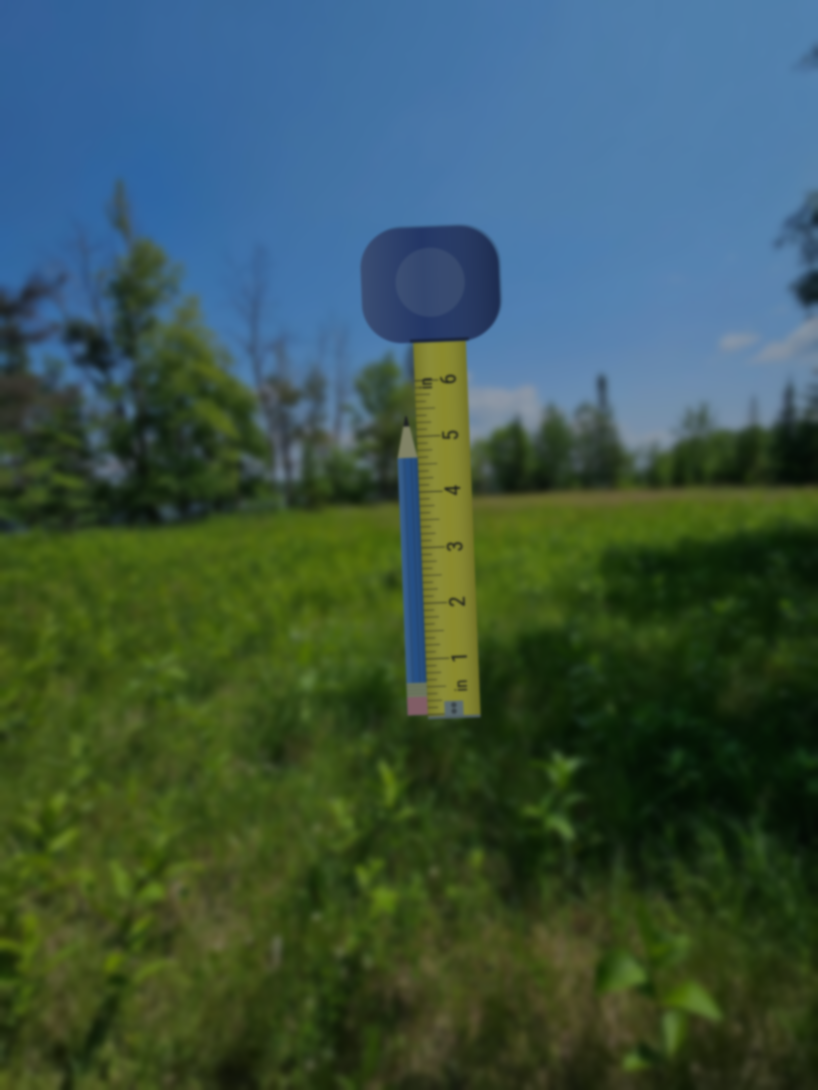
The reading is 5.375 in
